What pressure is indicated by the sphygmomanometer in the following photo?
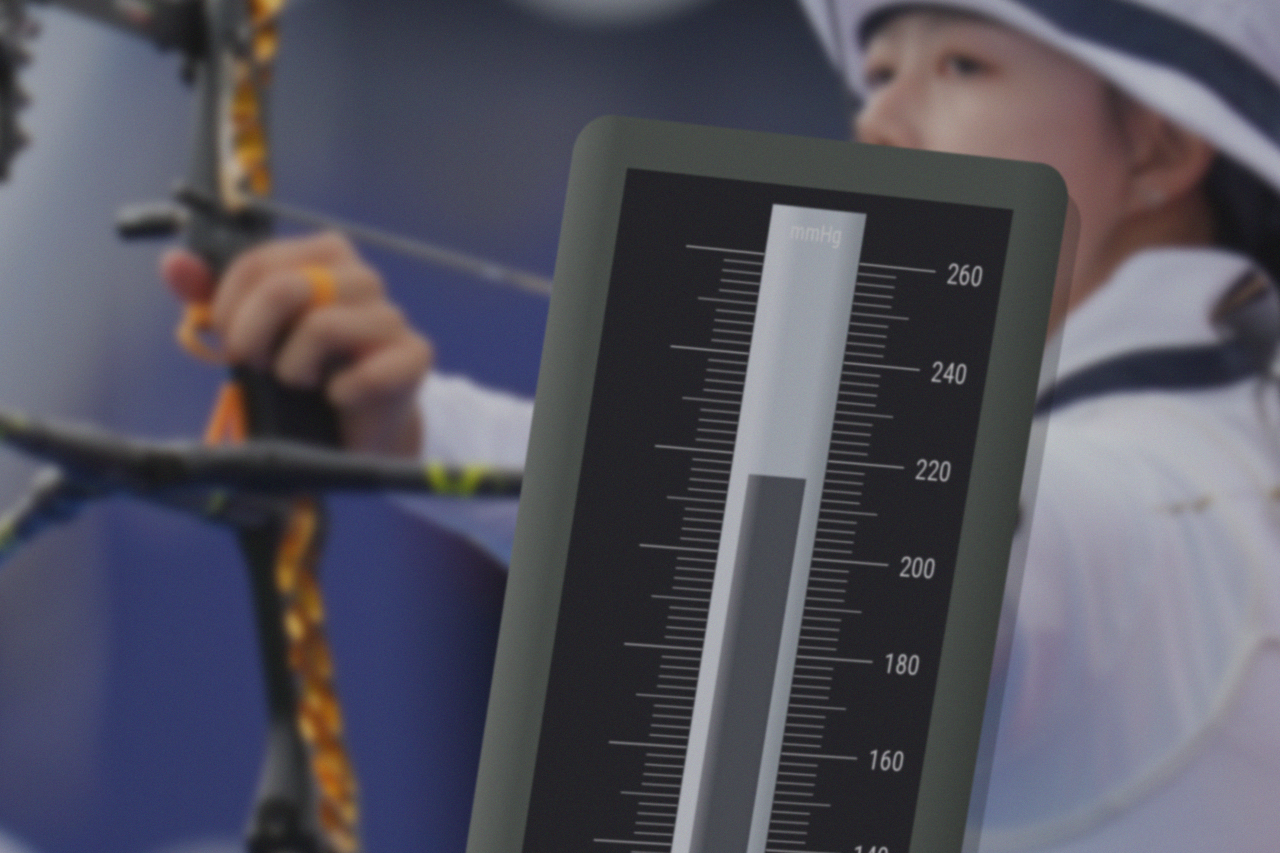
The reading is 216 mmHg
